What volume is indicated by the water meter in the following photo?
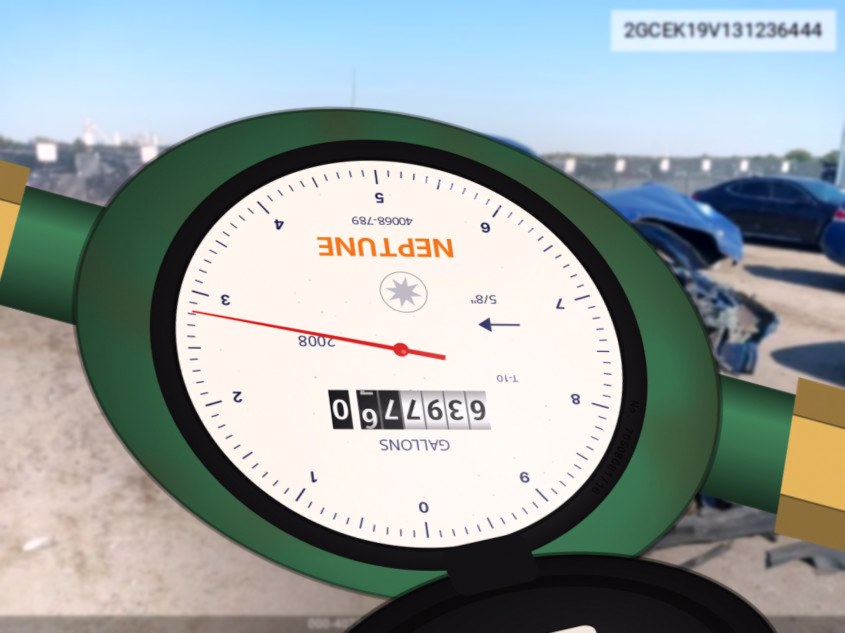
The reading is 6397762.8 gal
